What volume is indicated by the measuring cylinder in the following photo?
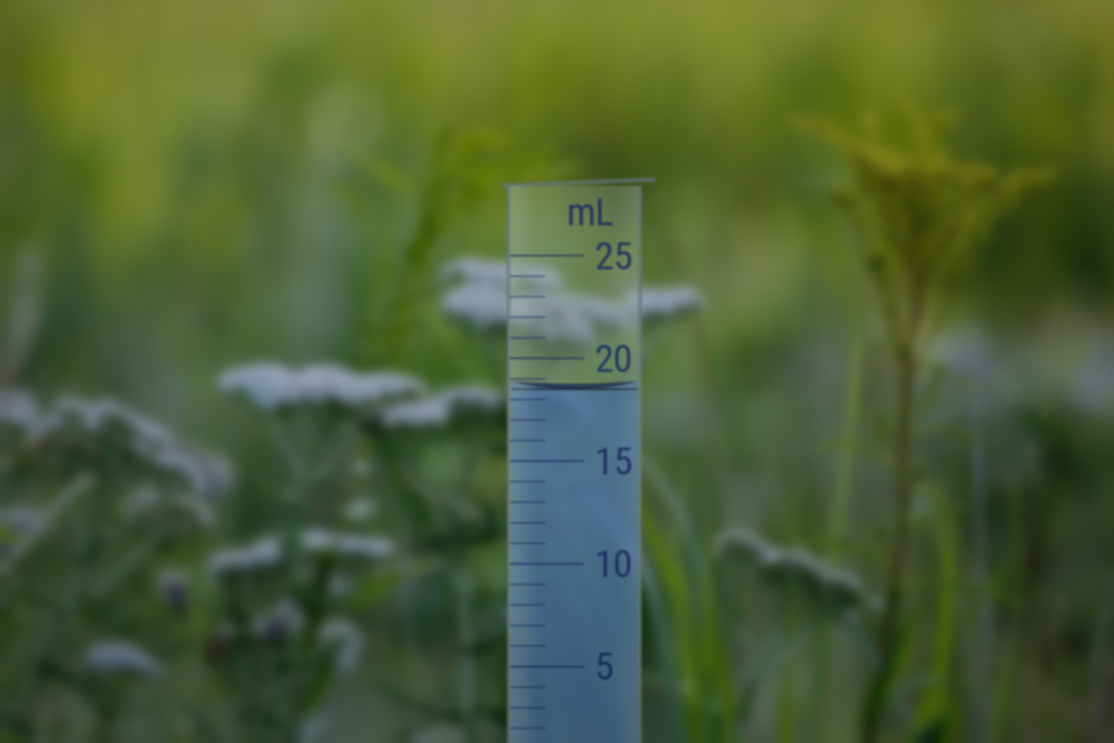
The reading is 18.5 mL
